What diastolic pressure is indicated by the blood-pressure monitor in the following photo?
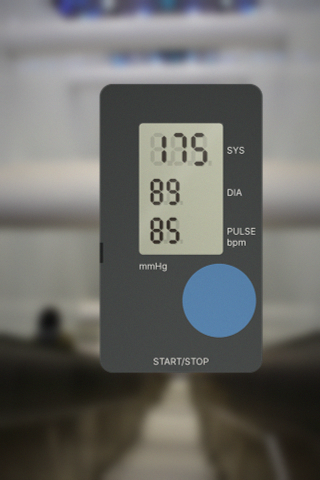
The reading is 89 mmHg
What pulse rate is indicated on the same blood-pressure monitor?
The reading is 85 bpm
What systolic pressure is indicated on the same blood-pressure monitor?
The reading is 175 mmHg
